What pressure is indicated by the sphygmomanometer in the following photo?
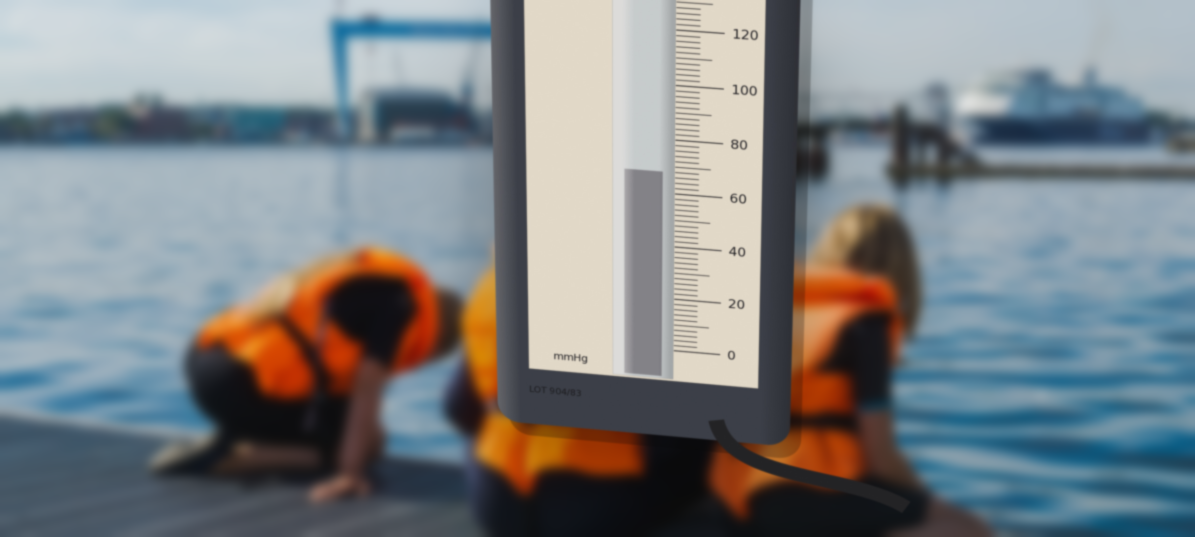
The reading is 68 mmHg
